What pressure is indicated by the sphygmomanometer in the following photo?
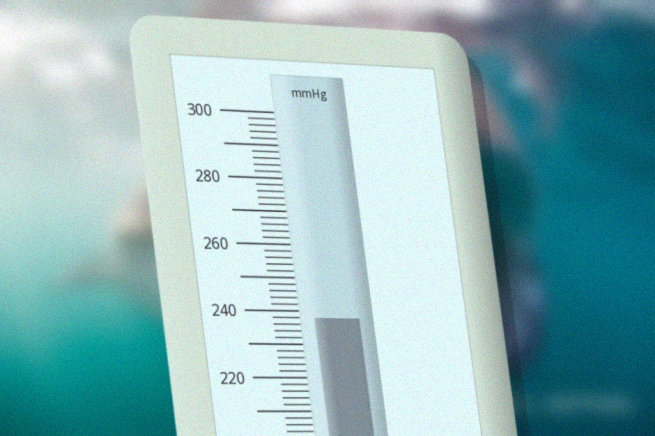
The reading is 238 mmHg
